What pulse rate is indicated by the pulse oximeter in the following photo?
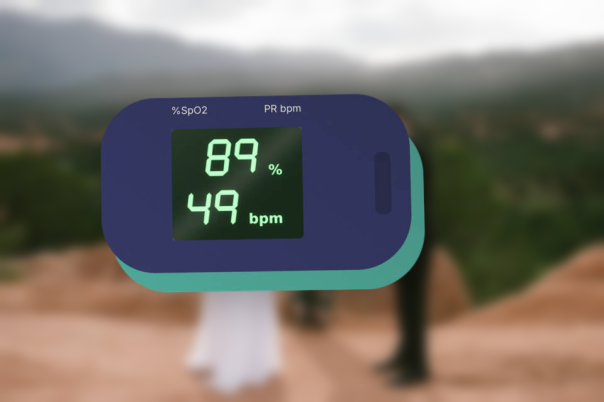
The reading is 49 bpm
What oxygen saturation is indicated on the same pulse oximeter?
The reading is 89 %
